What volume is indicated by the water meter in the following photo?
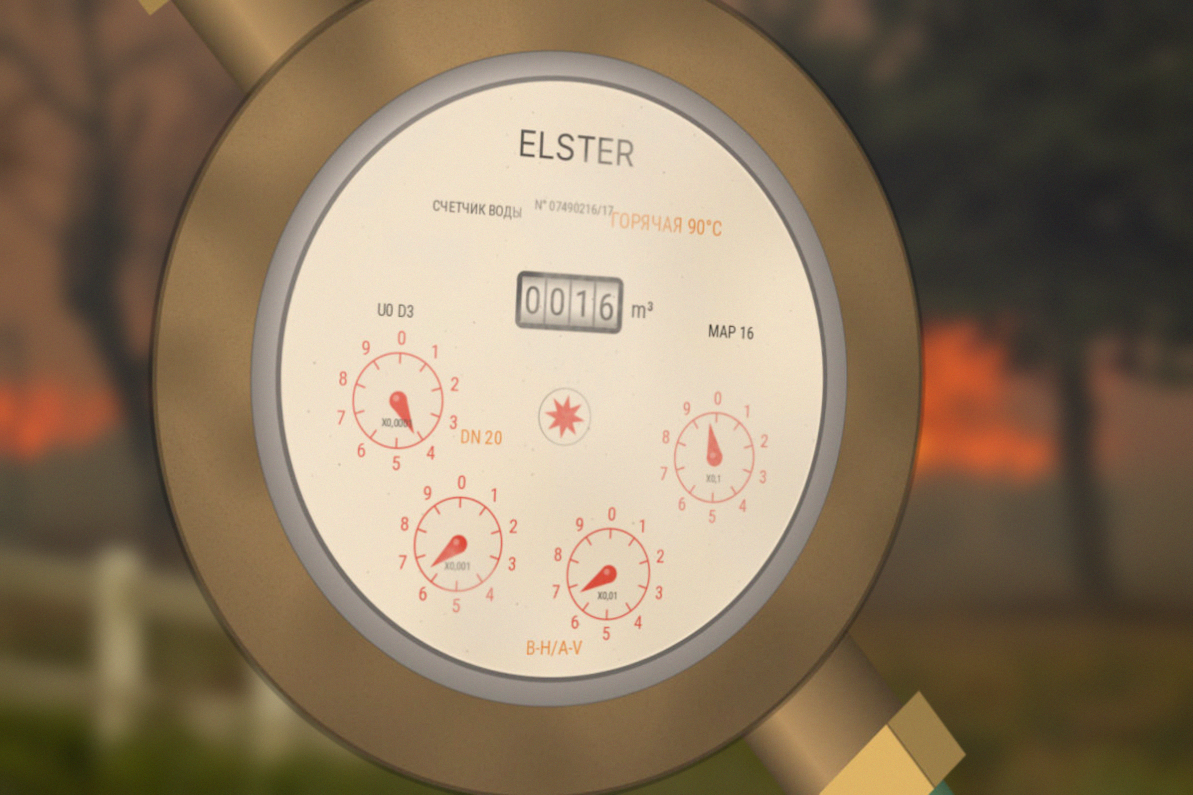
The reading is 15.9664 m³
